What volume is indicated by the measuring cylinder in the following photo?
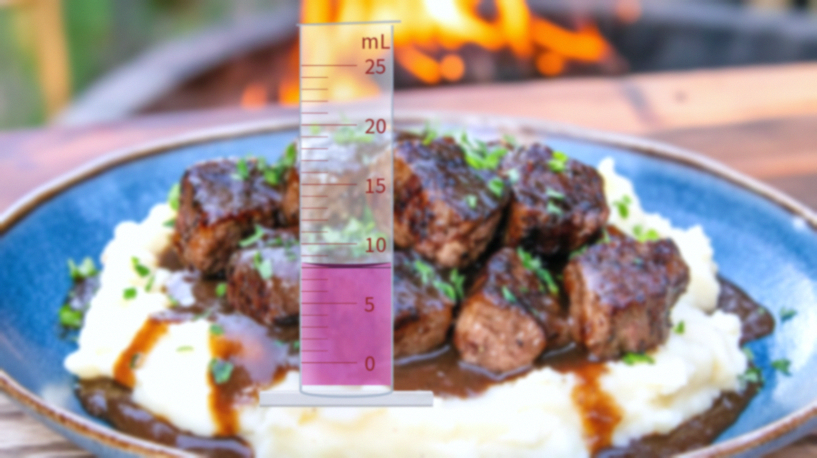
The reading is 8 mL
